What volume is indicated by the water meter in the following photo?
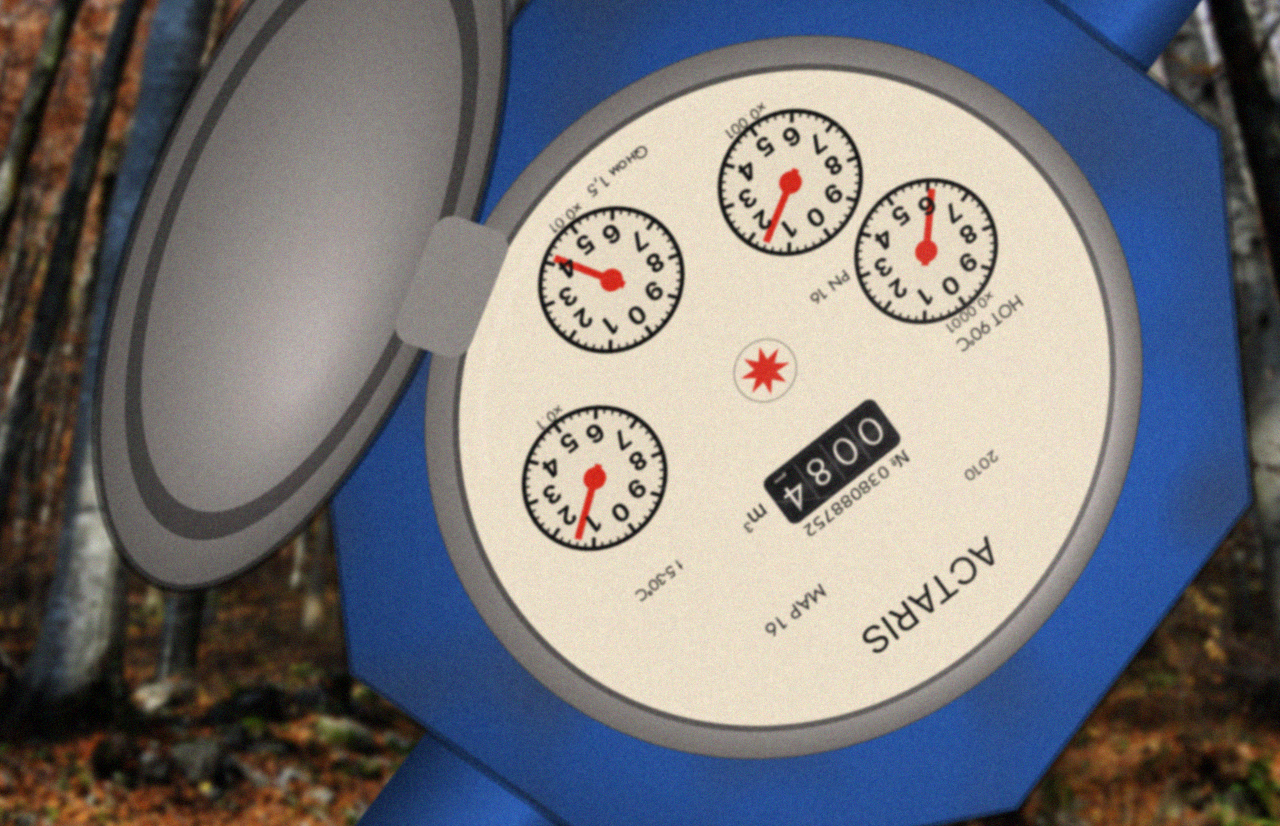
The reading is 84.1416 m³
